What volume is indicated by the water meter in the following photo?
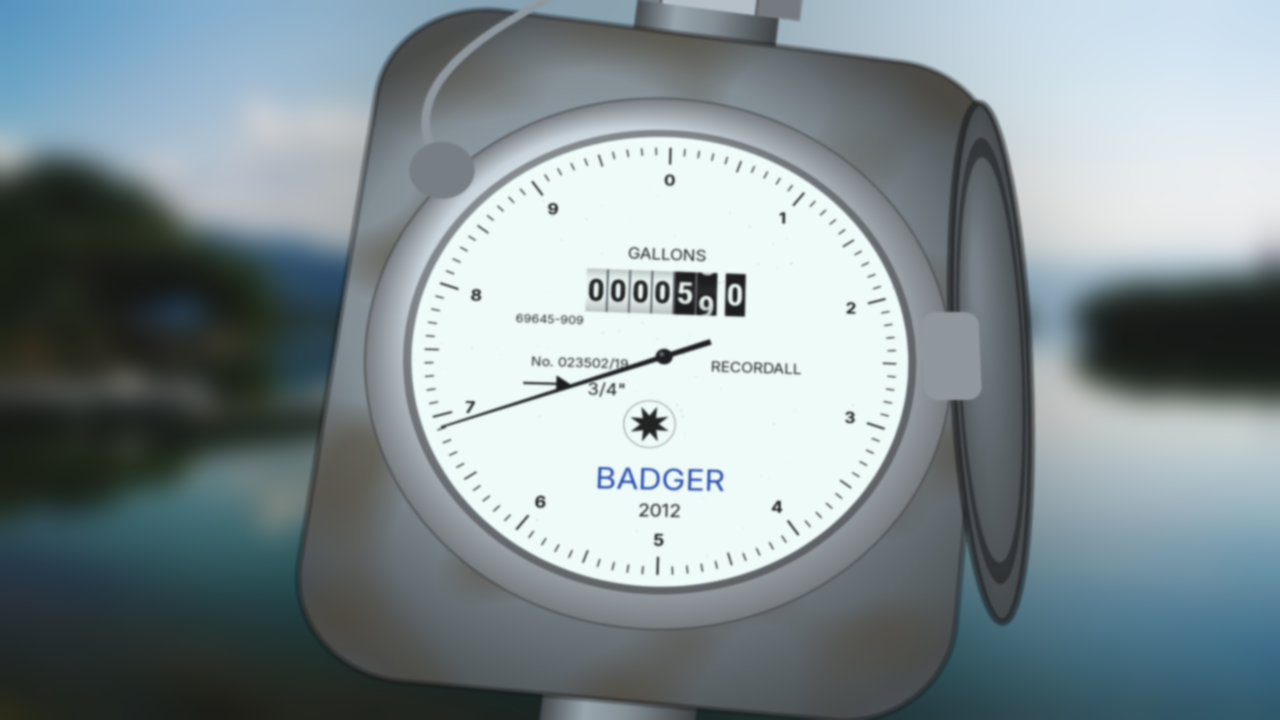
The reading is 586.9 gal
